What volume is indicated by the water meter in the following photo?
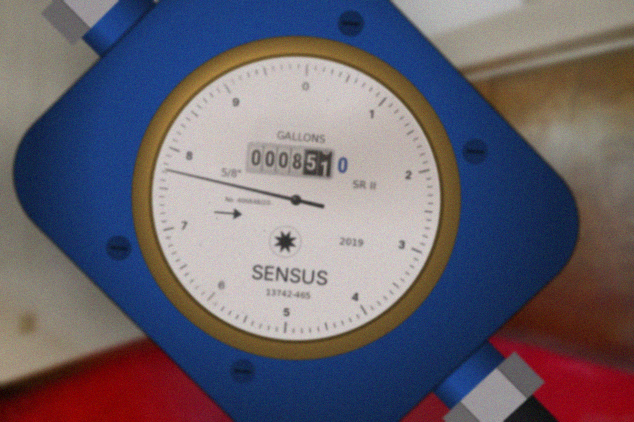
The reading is 8507.7 gal
